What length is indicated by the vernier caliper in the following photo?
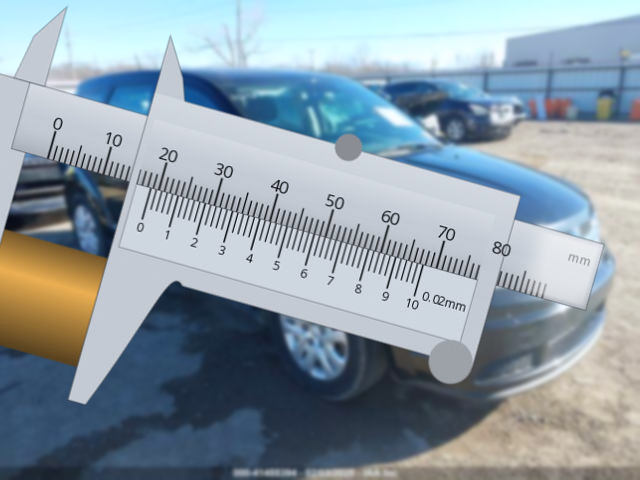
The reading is 18.6 mm
